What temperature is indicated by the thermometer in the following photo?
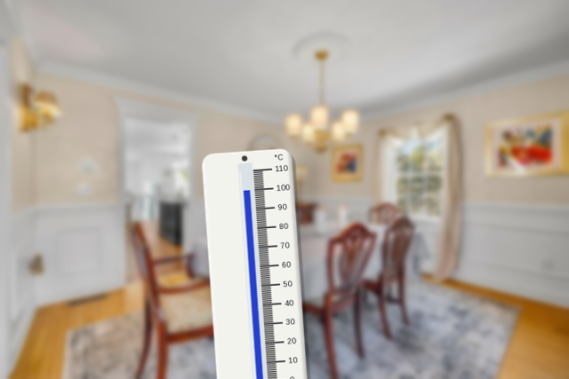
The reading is 100 °C
